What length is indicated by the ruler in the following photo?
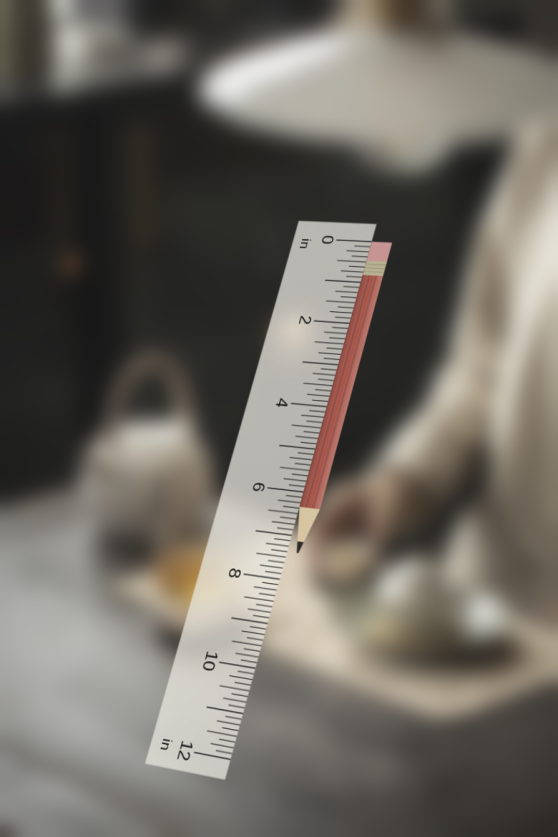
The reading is 7.375 in
